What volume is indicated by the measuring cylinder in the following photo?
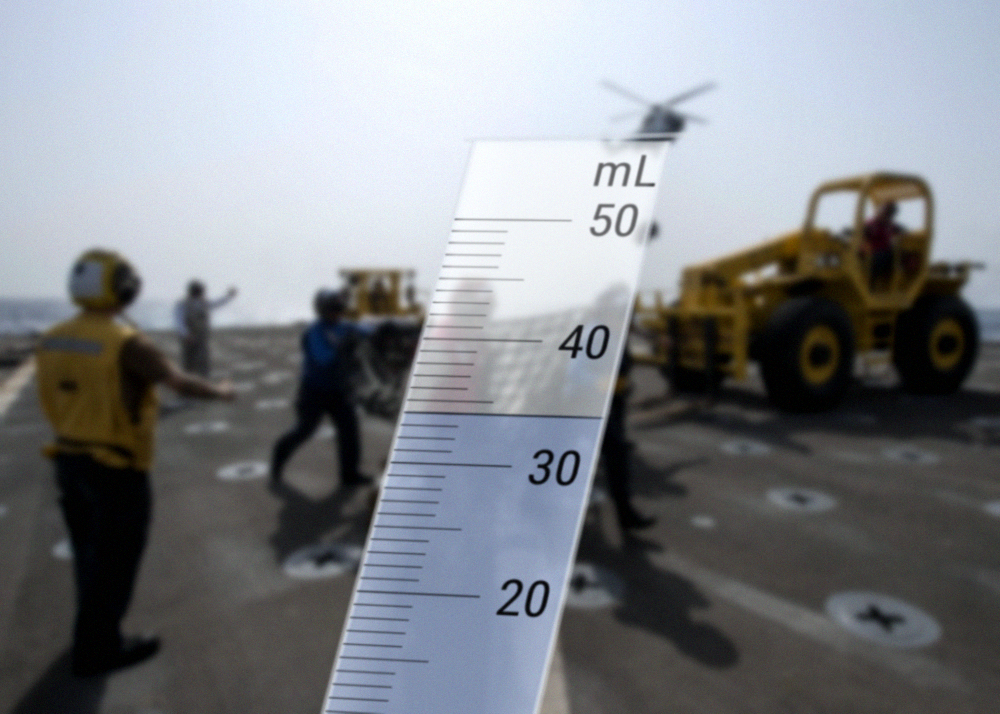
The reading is 34 mL
